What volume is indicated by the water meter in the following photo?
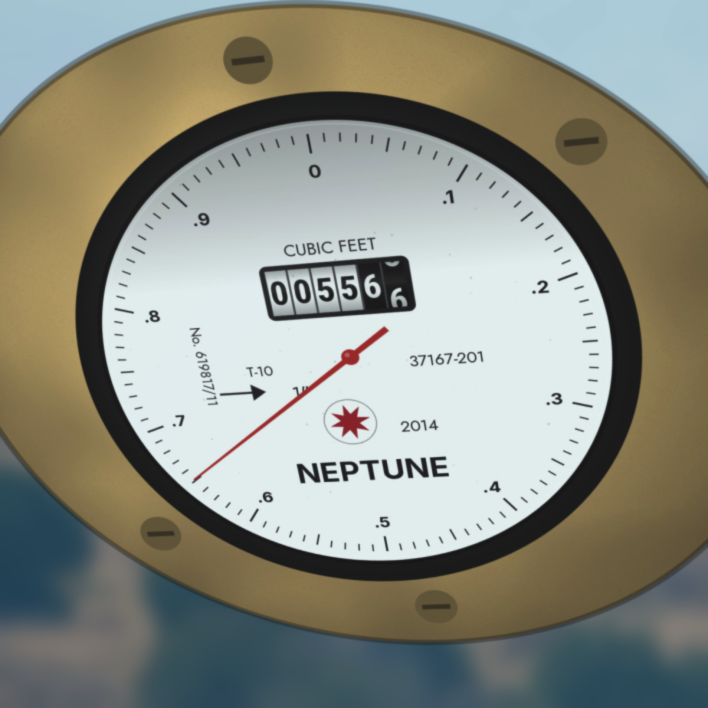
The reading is 5565.65 ft³
